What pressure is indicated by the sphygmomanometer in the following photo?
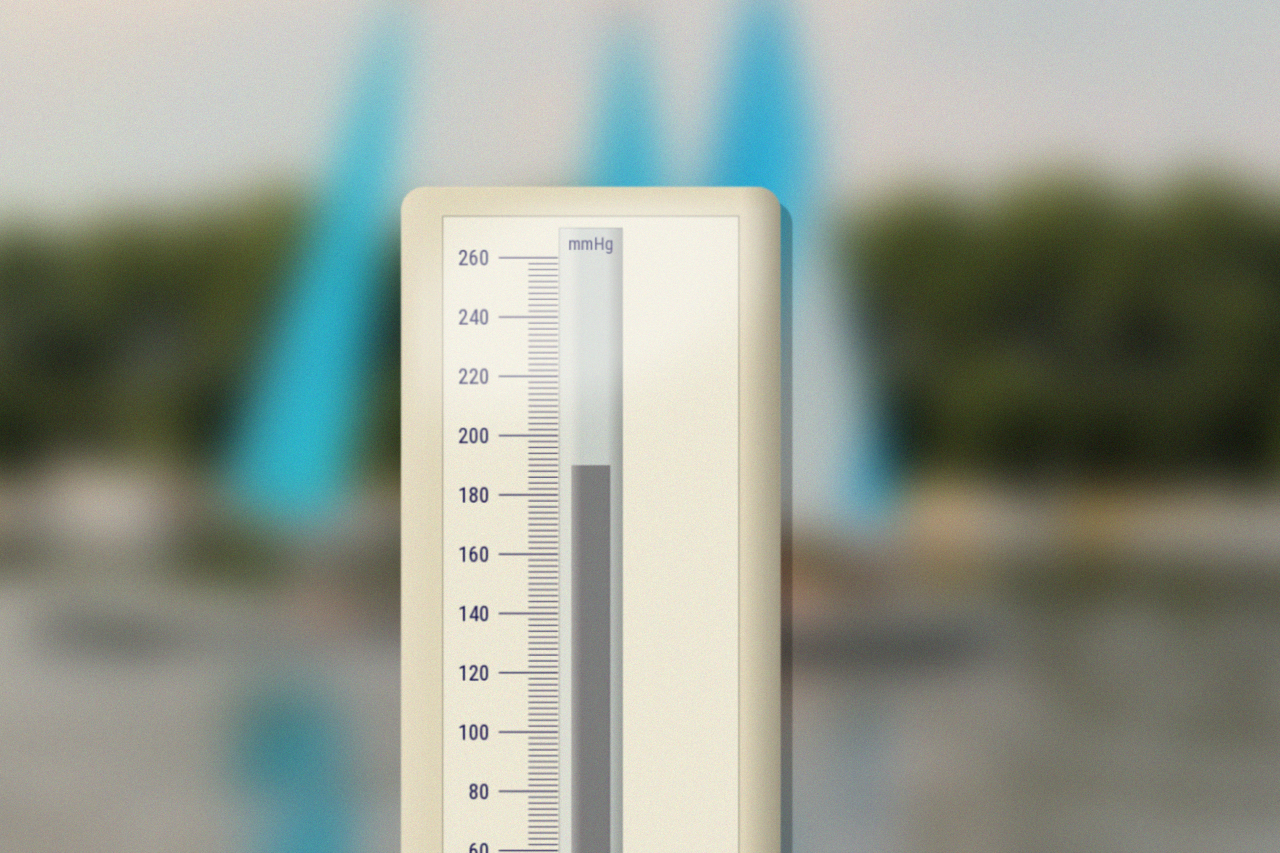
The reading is 190 mmHg
